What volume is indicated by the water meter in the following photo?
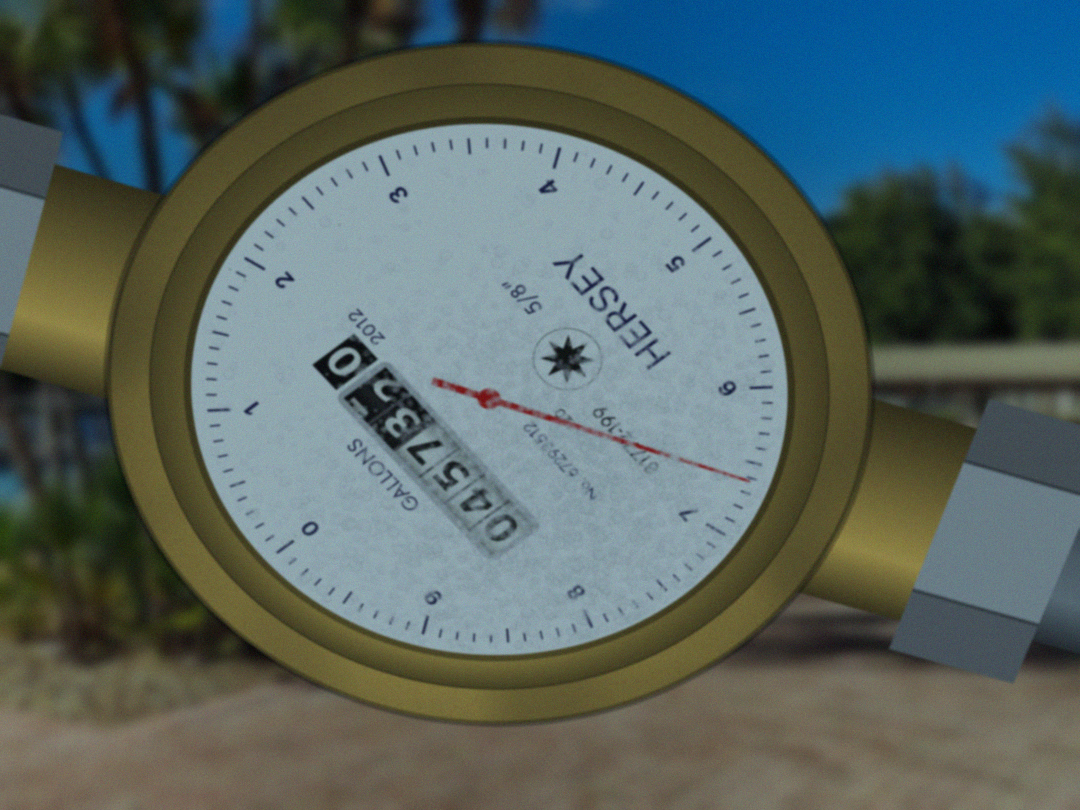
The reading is 457316.6 gal
